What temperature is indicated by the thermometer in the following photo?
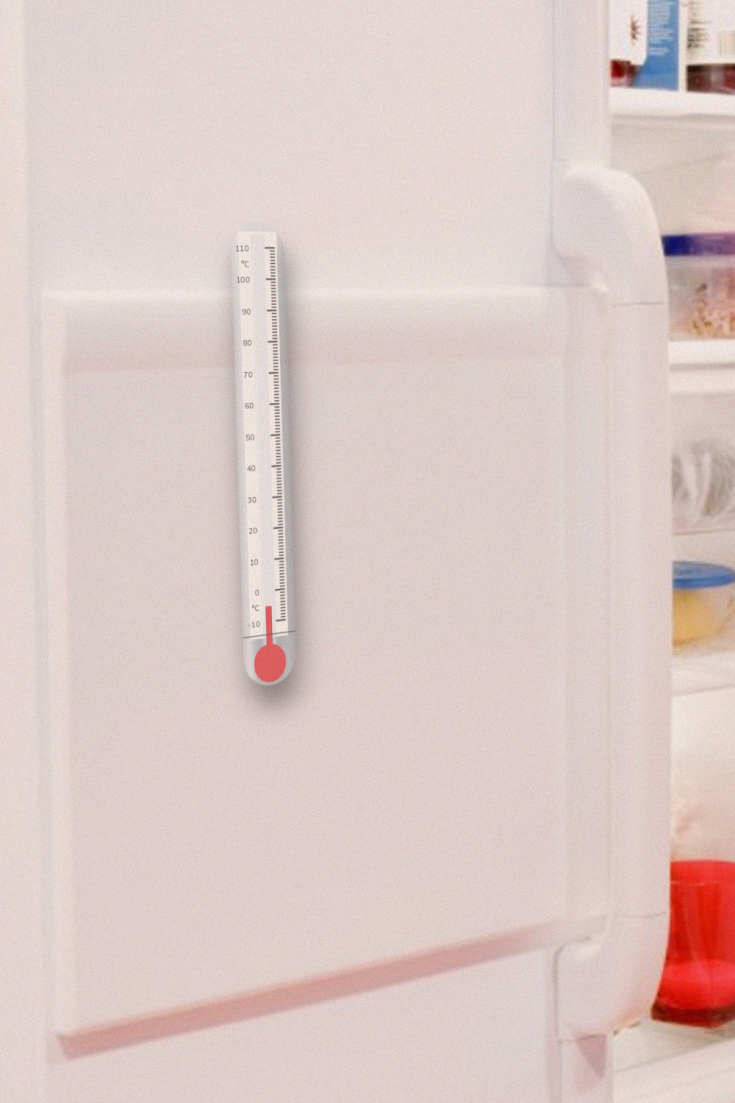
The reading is -5 °C
